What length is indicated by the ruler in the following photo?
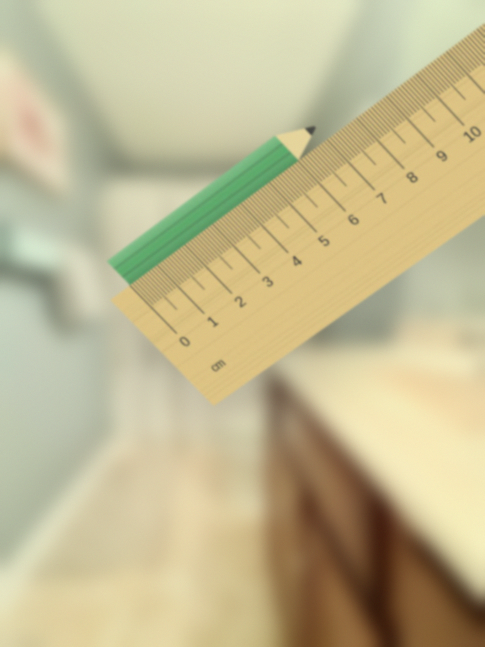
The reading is 7 cm
